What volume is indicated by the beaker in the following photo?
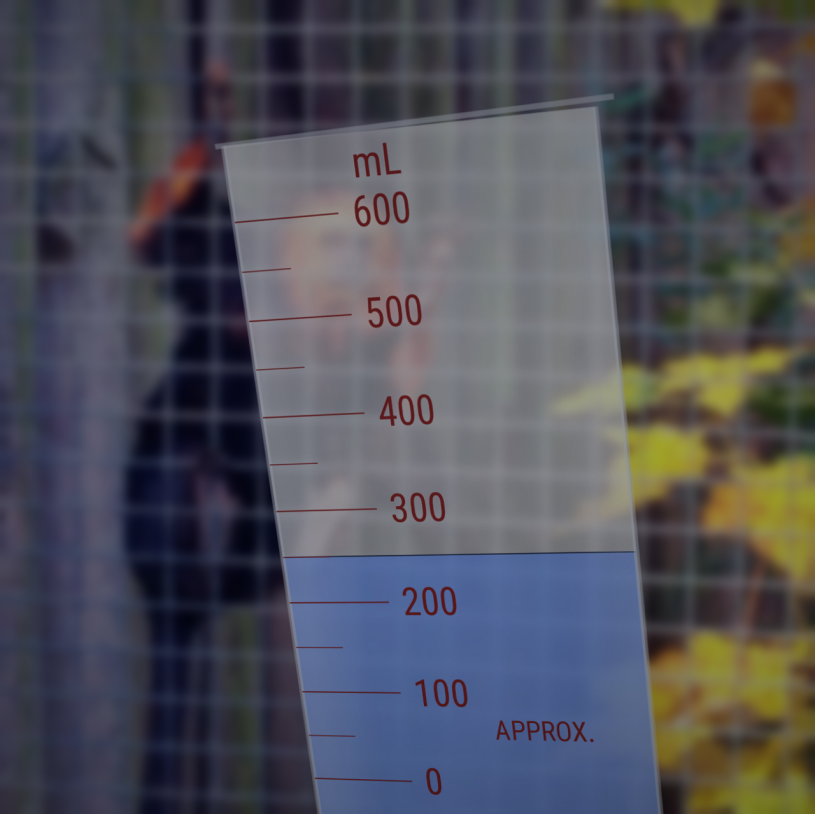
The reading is 250 mL
